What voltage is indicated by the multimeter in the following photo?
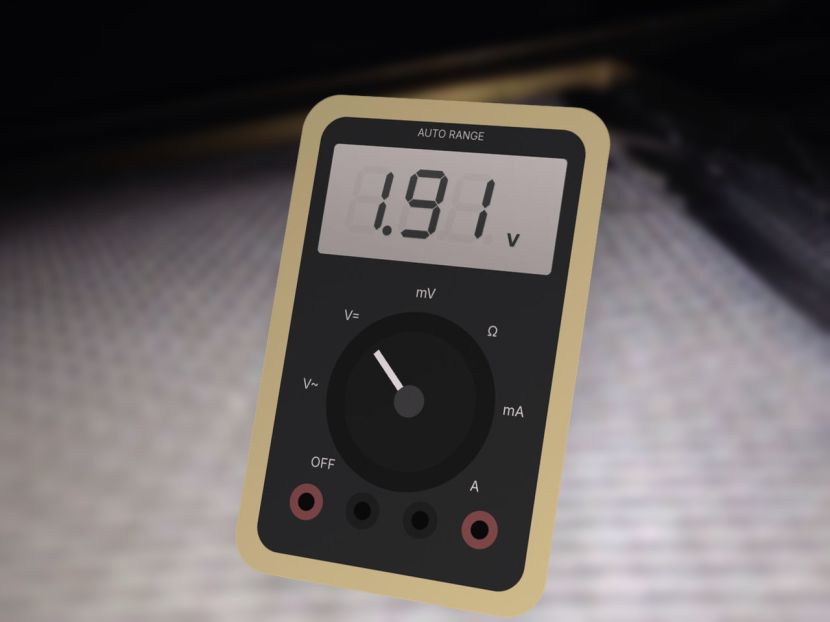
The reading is 1.91 V
